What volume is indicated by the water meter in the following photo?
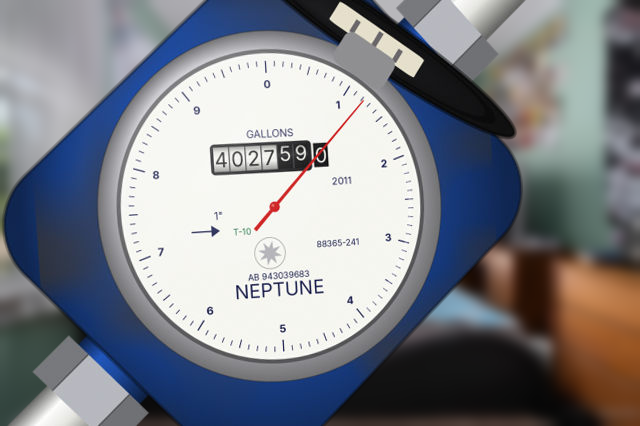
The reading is 4027591.2 gal
